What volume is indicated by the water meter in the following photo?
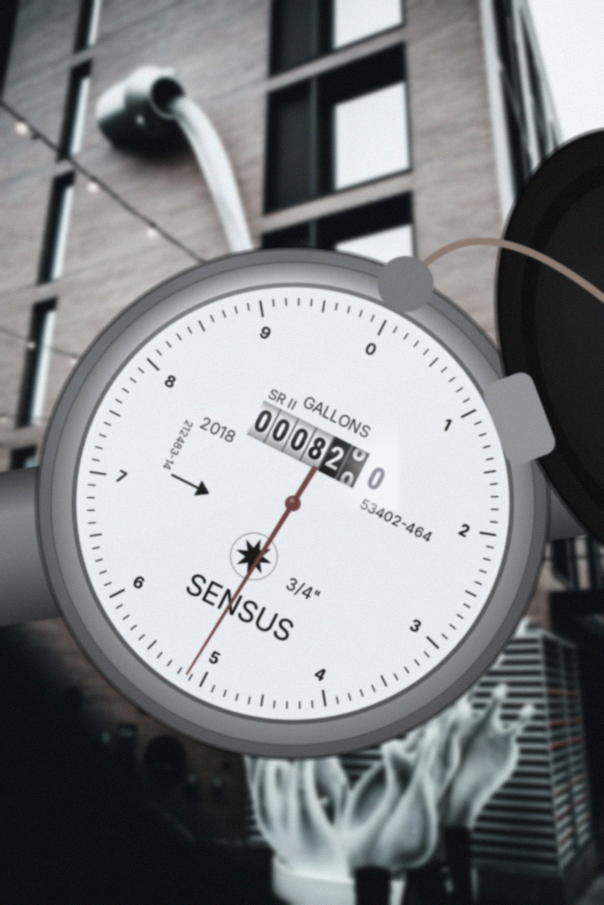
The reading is 8285.1 gal
